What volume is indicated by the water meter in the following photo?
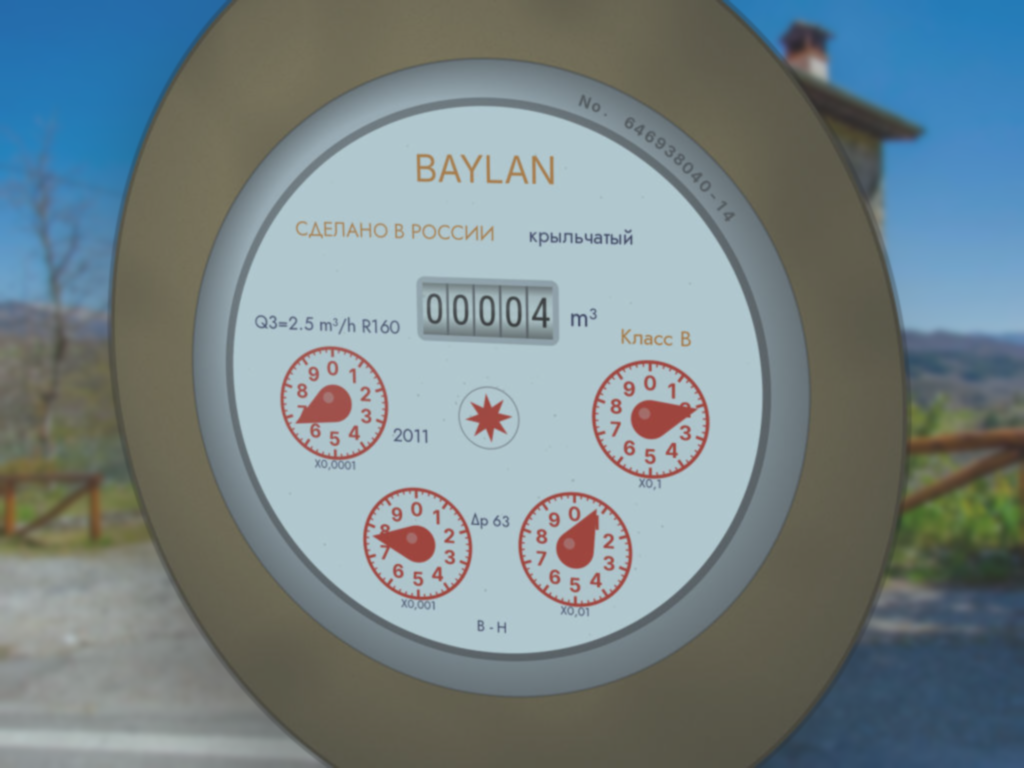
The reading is 4.2076 m³
